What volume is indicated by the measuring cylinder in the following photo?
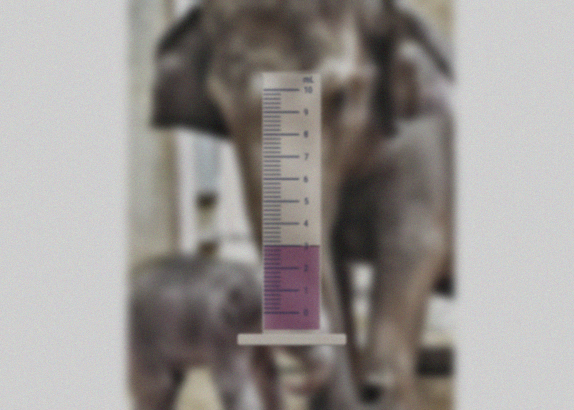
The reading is 3 mL
